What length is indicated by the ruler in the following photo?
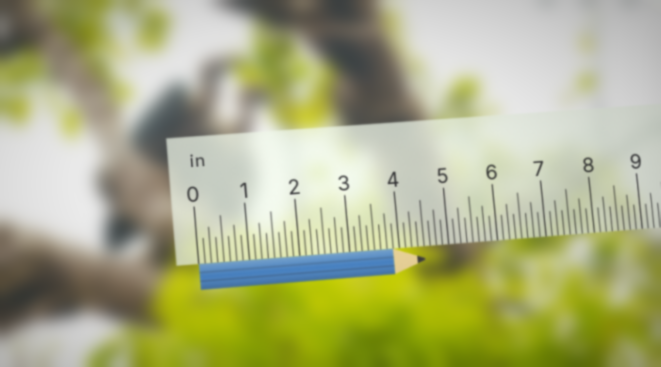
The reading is 4.5 in
